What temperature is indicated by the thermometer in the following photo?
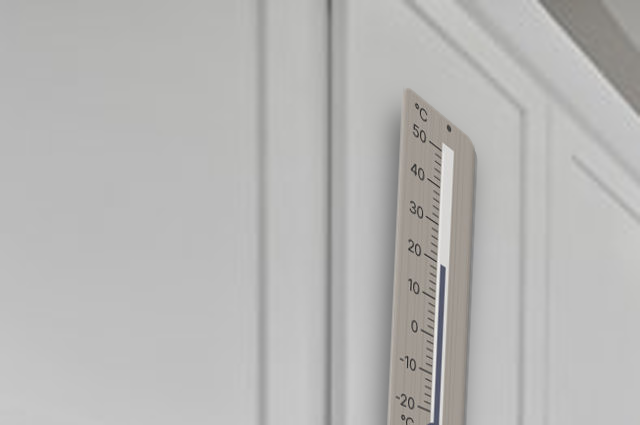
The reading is 20 °C
